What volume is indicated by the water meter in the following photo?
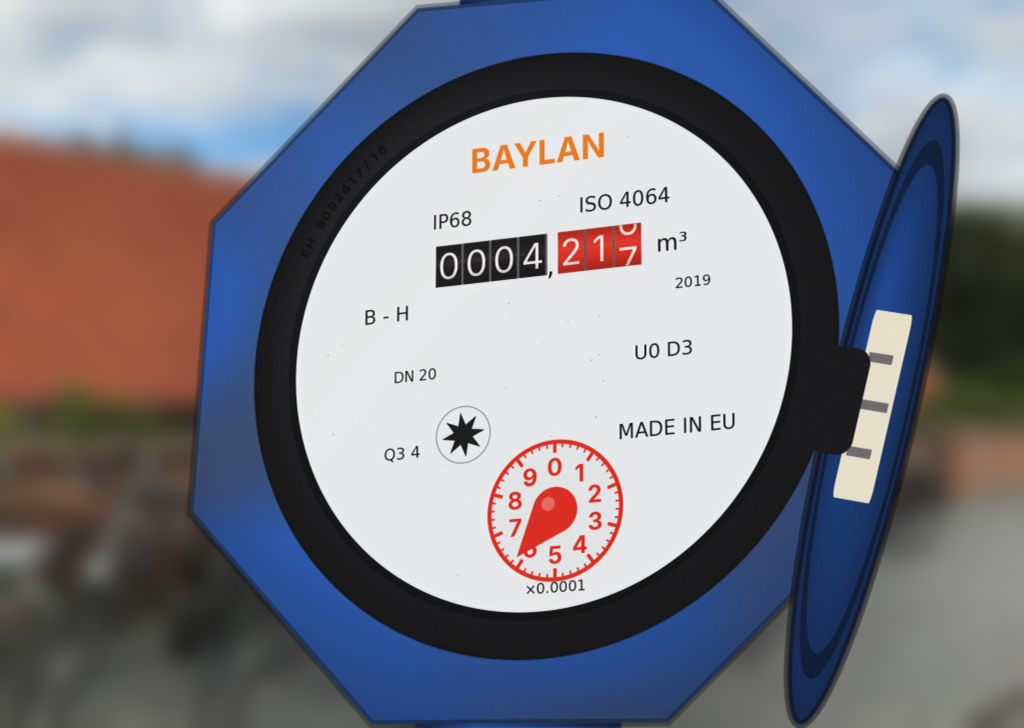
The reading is 4.2166 m³
